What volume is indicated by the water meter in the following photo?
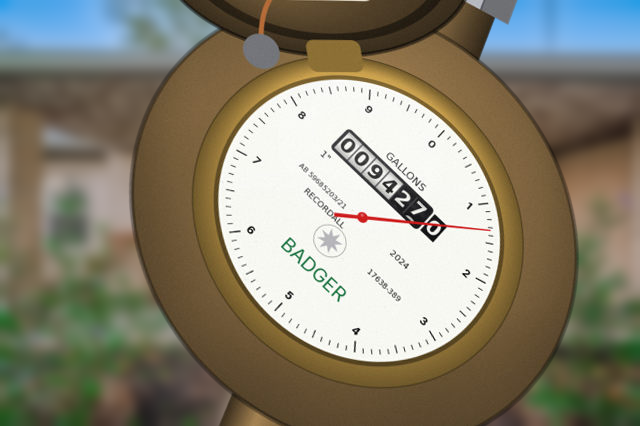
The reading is 94271.3 gal
